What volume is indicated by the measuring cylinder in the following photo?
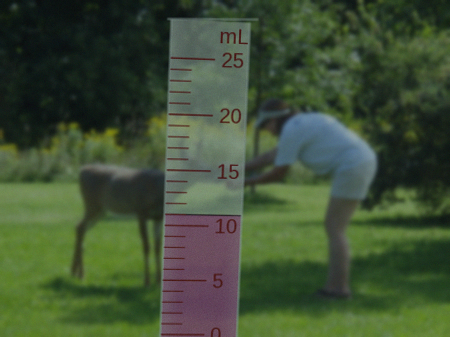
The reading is 11 mL
